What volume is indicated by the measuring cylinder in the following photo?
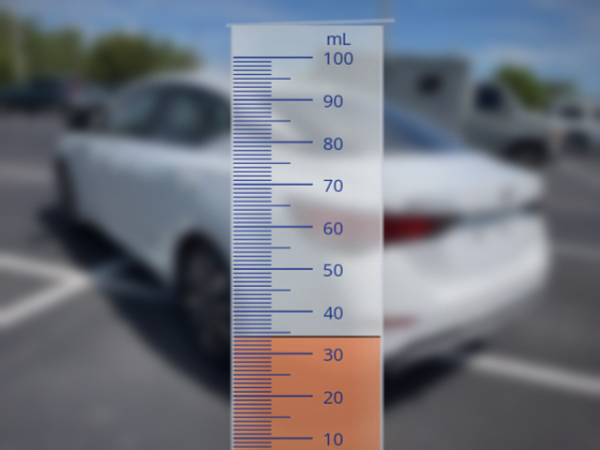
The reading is 34 mL
